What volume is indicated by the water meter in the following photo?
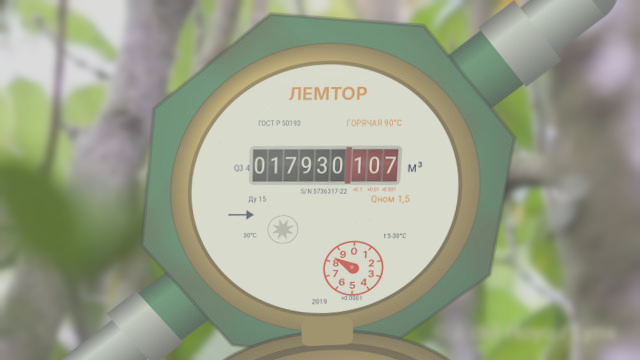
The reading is 17930.1078 m³
